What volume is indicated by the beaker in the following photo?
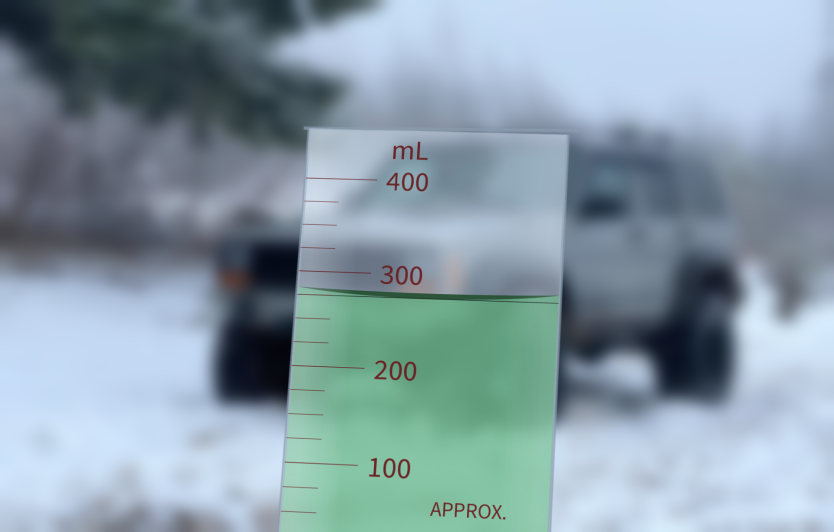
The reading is 275 mL
